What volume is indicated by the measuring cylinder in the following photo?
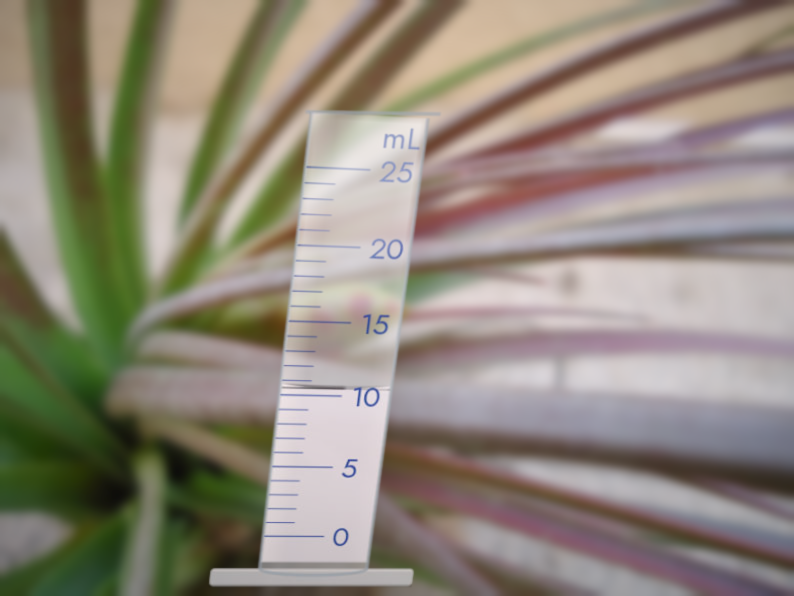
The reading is 10.5 mL
